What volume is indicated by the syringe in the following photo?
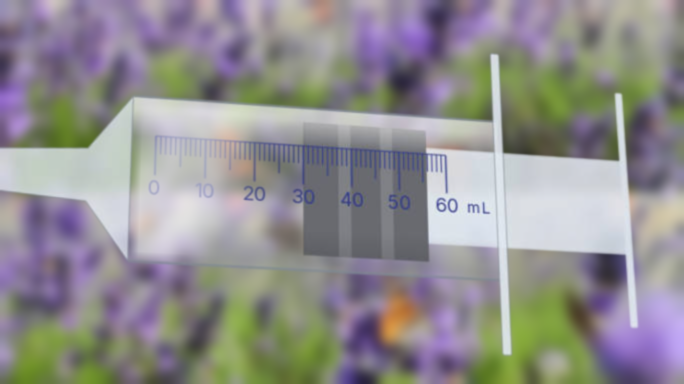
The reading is 30 mL
